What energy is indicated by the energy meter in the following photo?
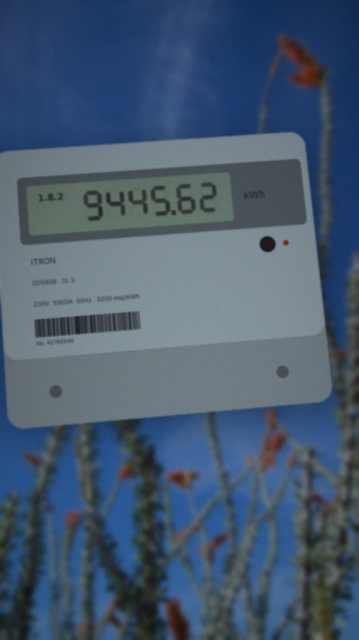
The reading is 9445.62 kWh
